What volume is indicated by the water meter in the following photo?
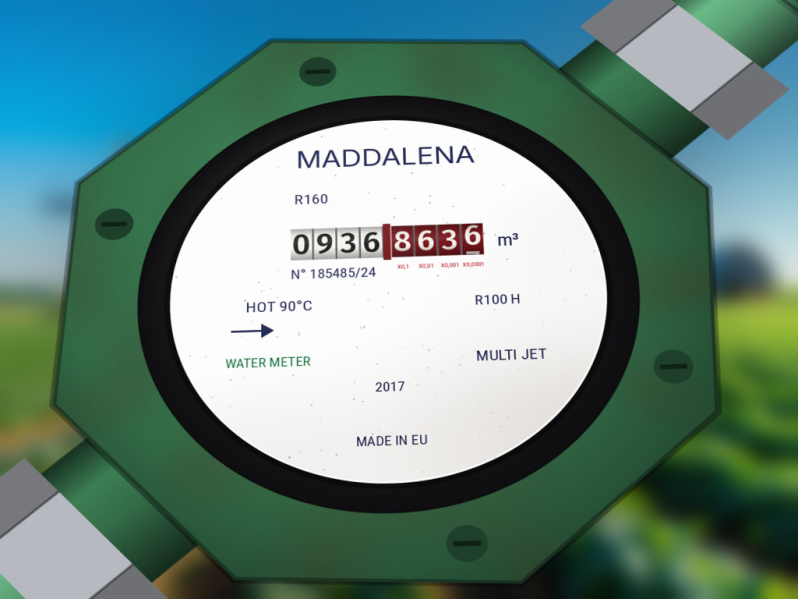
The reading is 936.8636 m³
